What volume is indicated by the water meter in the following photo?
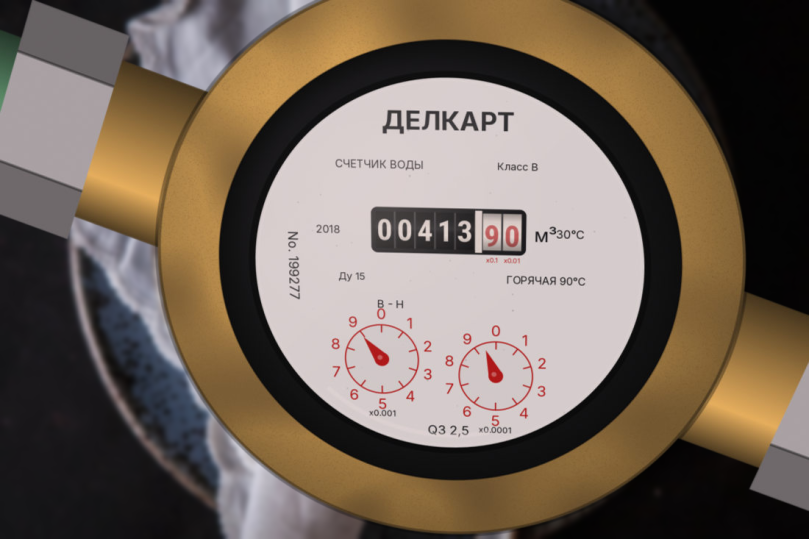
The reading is 413.8989 m³
